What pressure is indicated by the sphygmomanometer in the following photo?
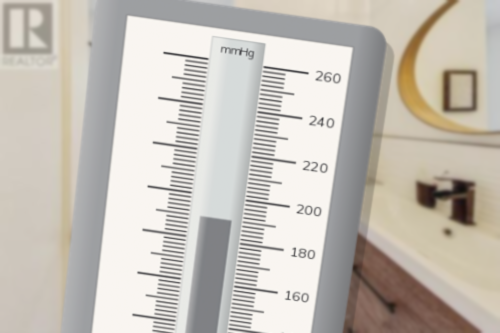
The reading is 190 mmHg
